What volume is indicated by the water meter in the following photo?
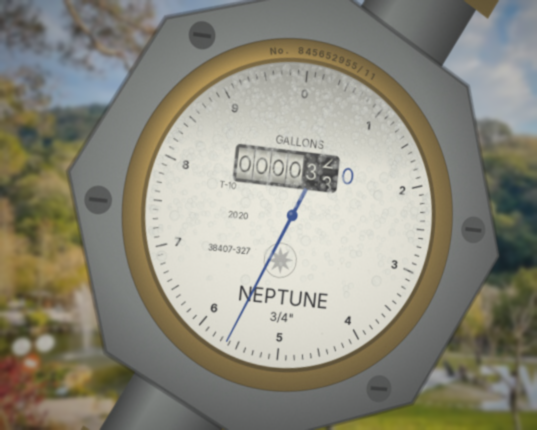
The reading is 325.6 gal
